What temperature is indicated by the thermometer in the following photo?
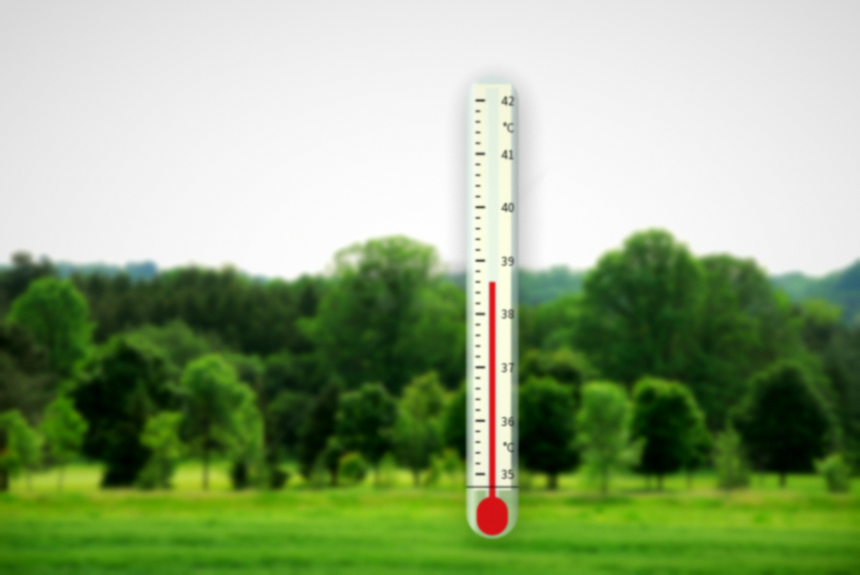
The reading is 38.6 °C
